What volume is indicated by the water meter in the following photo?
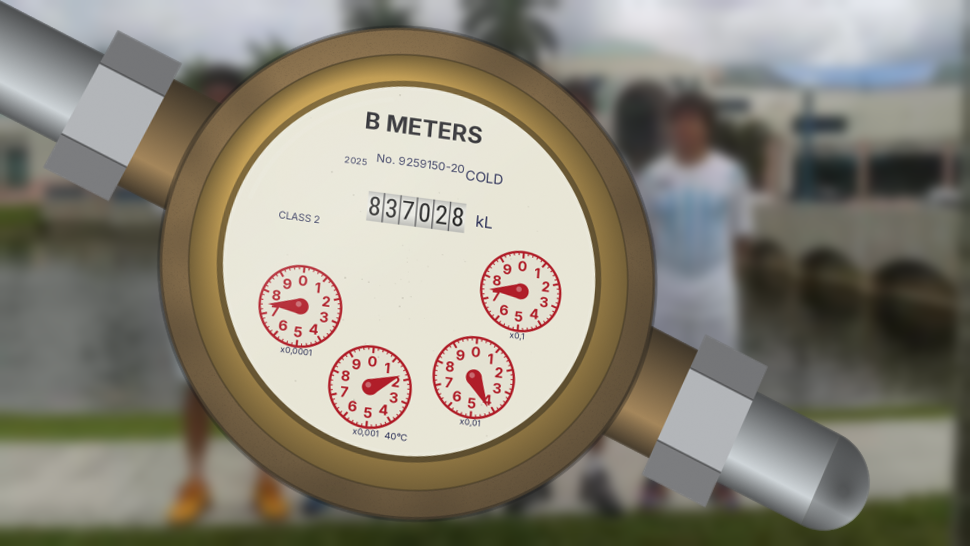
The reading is 837028.7417 kL
